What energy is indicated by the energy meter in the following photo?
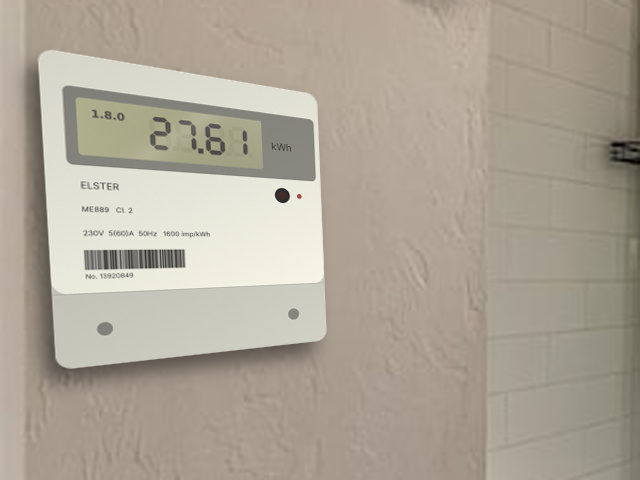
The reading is 27.61 kWh
